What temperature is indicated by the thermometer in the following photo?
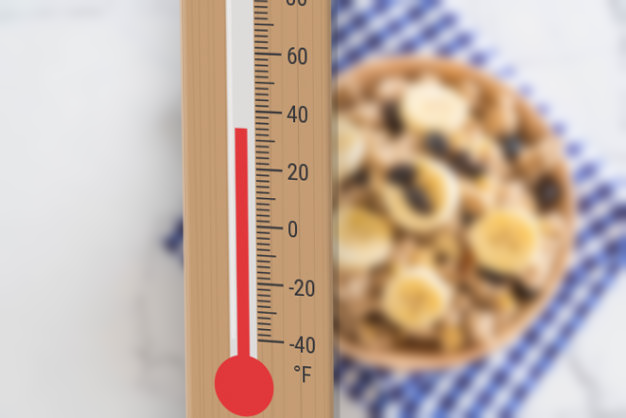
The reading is 34 °F
